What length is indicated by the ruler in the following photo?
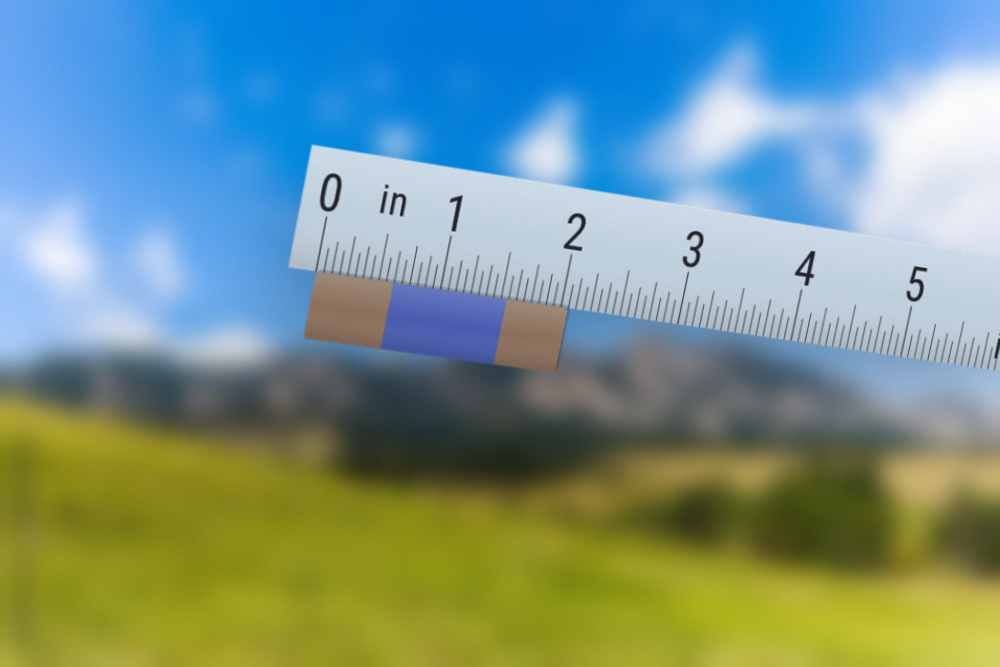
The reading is 2.0625 in
